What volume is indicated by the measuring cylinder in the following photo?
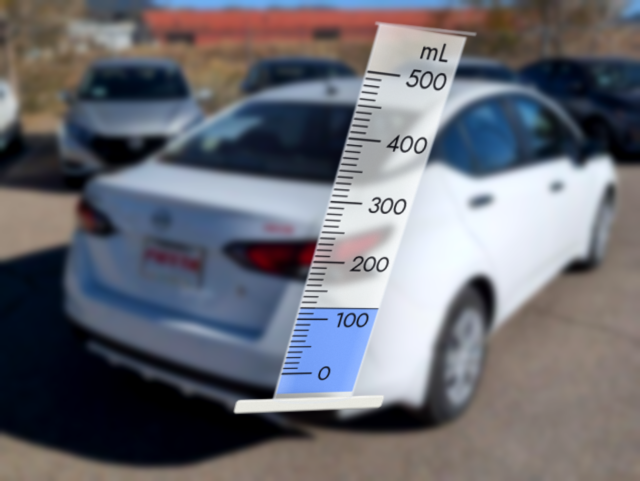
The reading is 120 mL
